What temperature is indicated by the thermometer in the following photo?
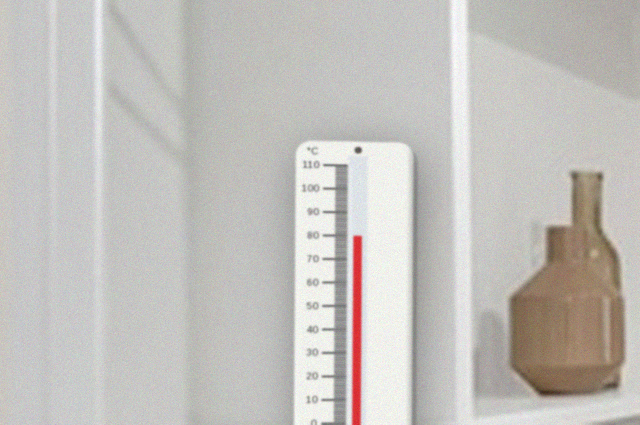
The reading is 80 °C
